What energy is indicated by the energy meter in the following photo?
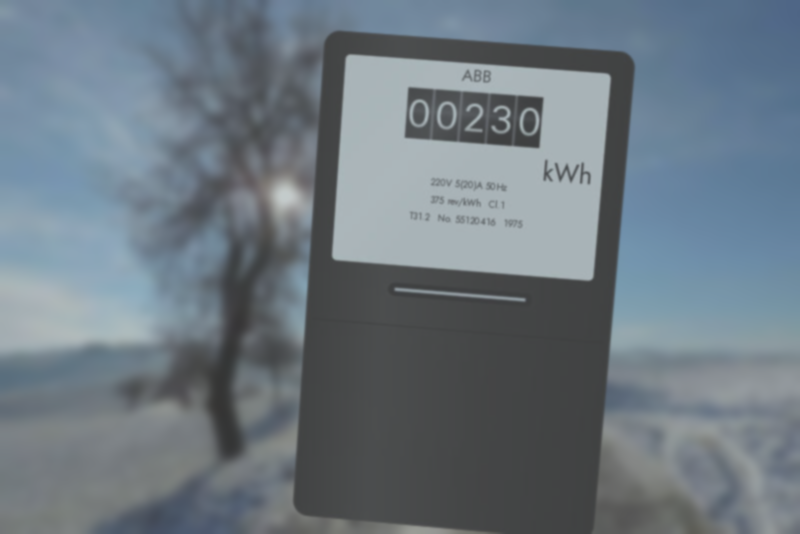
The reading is 230 kWh
